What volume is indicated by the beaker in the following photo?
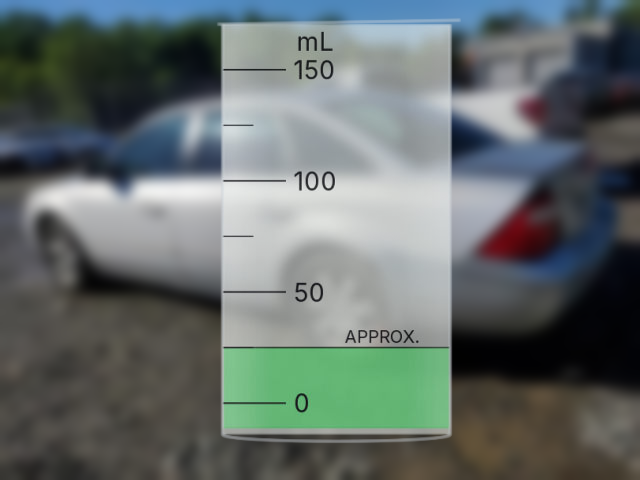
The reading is 25 mL
